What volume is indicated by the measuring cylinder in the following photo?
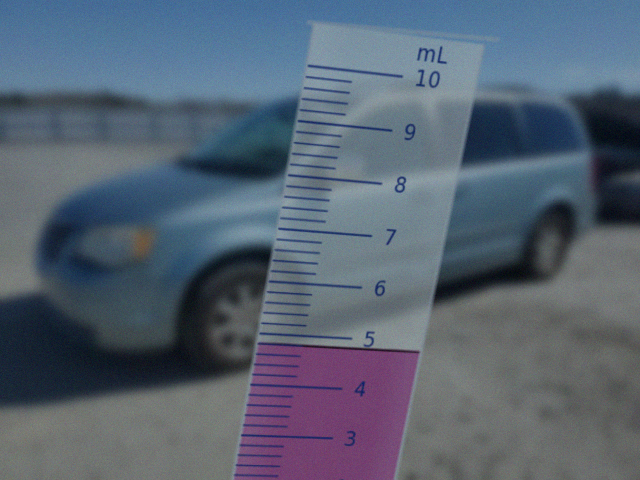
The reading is 4.8 mL
